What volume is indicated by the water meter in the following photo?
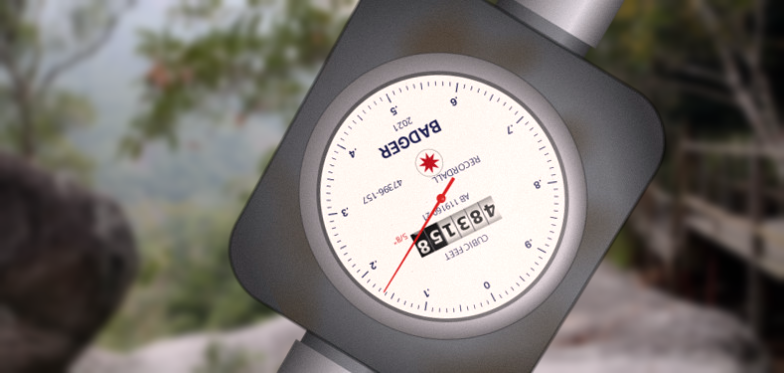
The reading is 483158.16 ft³
